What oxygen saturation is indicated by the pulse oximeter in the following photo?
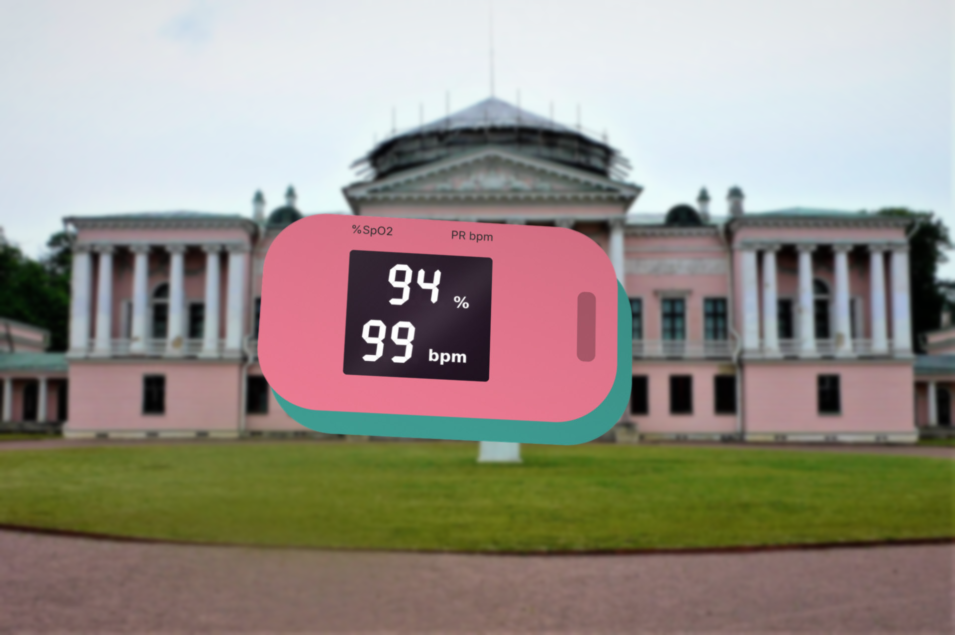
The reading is 94 %
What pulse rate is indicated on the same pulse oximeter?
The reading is 99 bpm
